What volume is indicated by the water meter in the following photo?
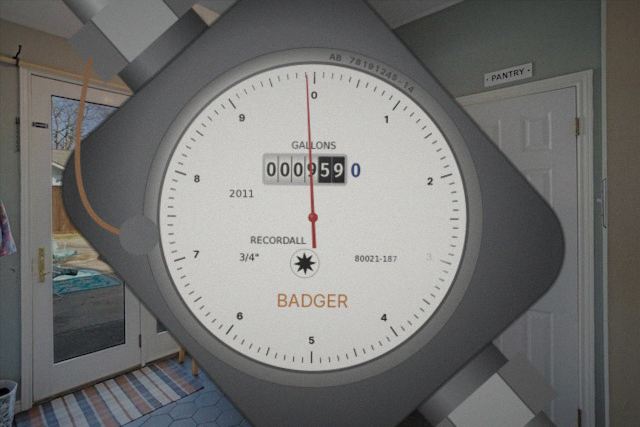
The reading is 9589.9 gal
